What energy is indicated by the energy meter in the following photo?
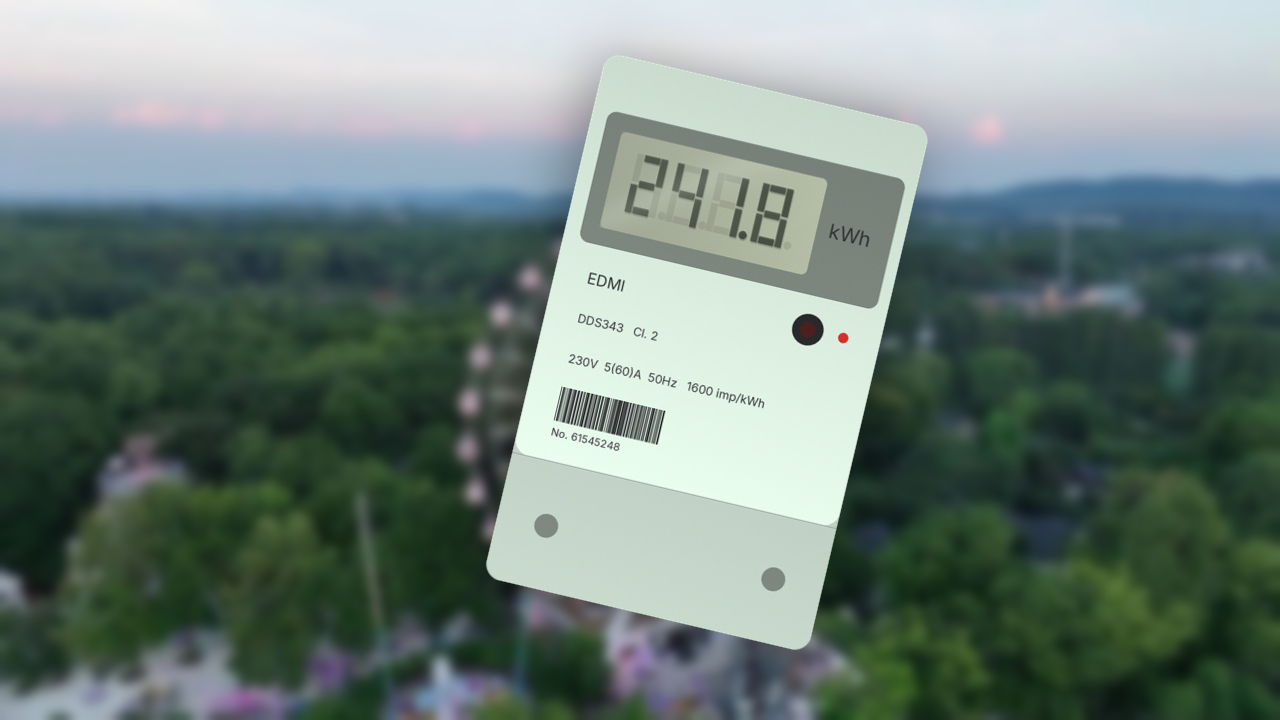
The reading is 241.8 kWh
